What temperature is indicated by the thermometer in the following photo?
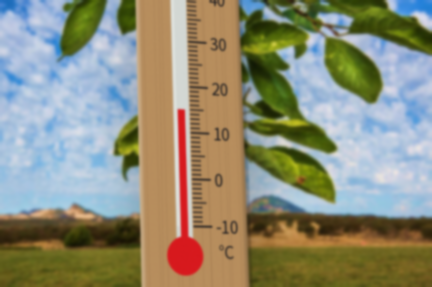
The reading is 15 °C
